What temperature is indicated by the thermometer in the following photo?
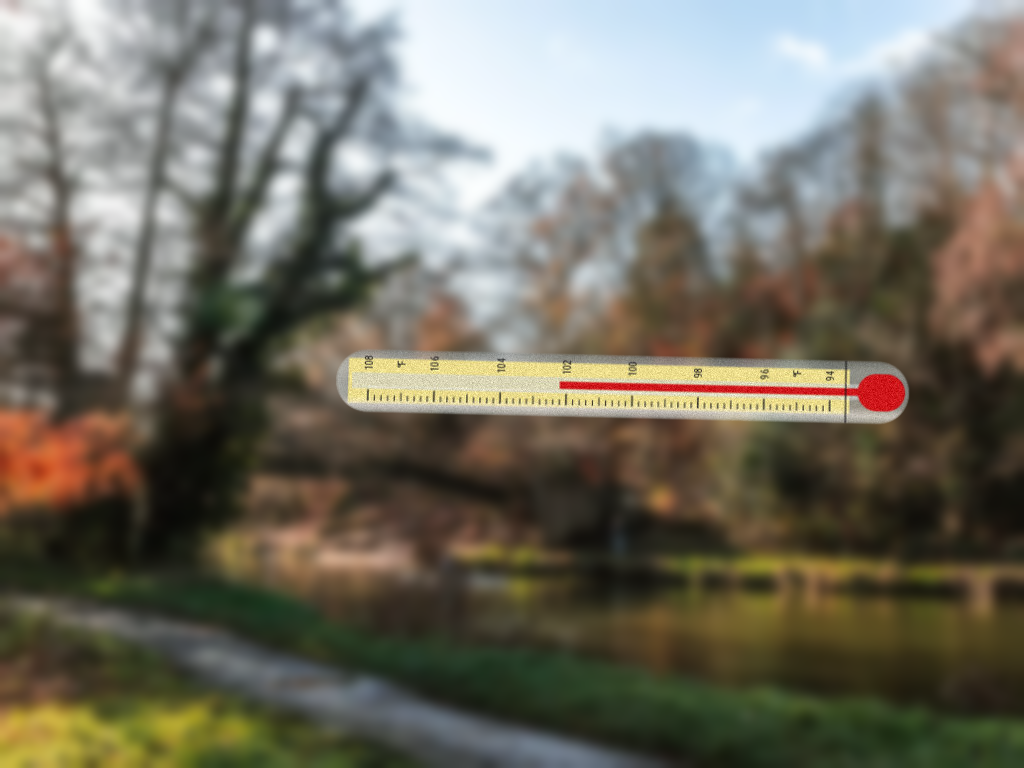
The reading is 102.2 °F
